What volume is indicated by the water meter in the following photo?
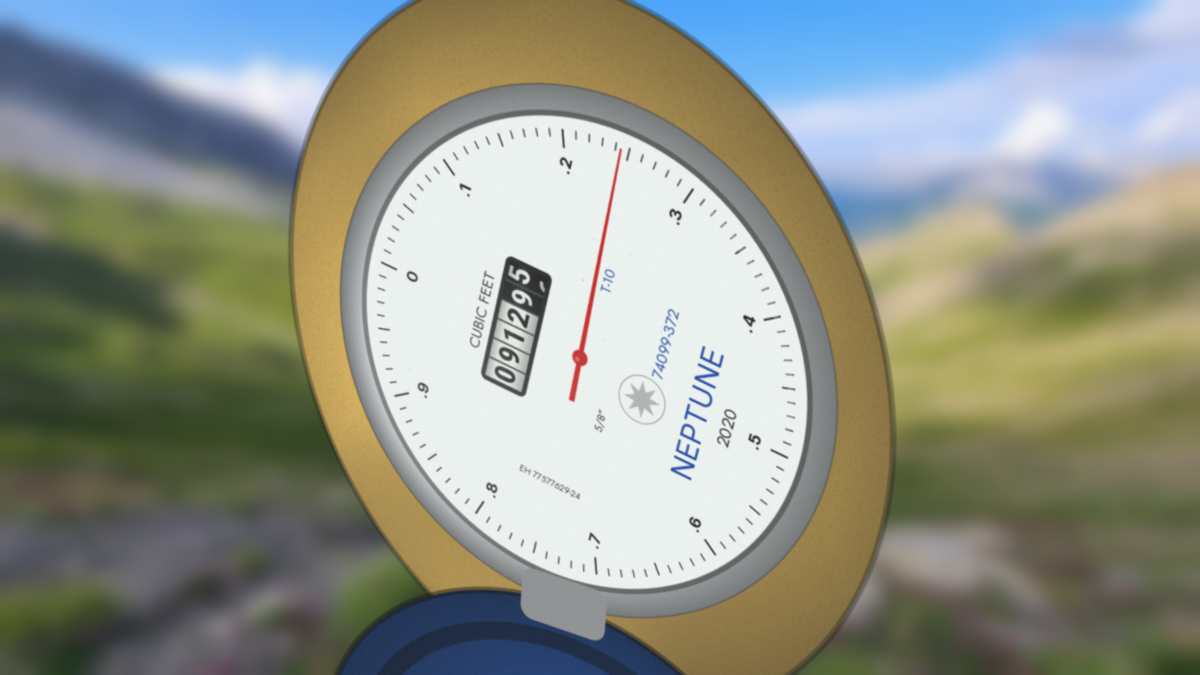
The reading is 91295.24 ft³
